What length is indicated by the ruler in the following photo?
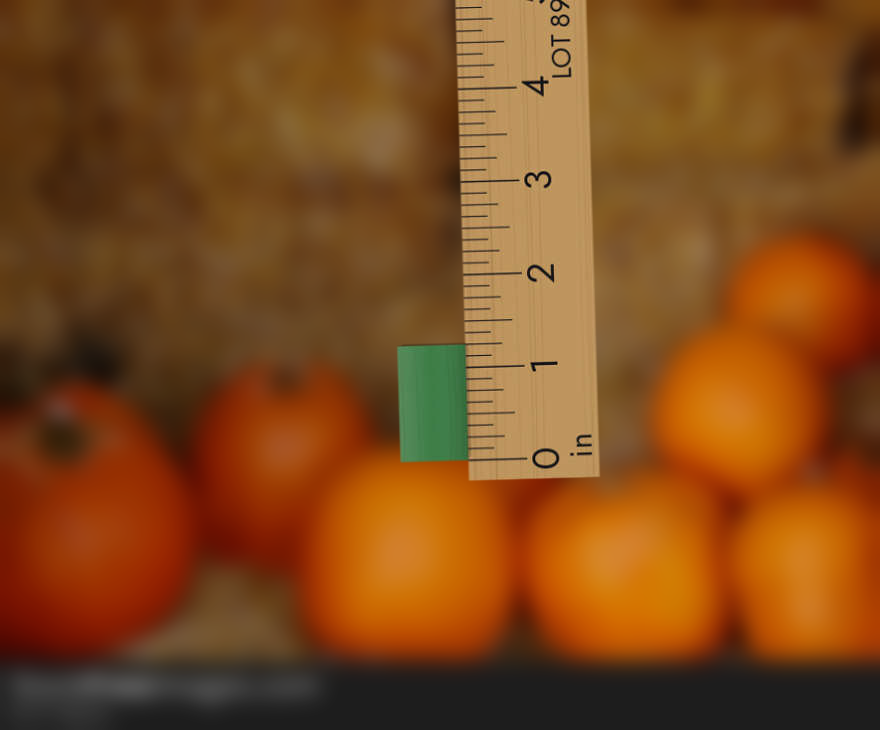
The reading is 1.25 in
